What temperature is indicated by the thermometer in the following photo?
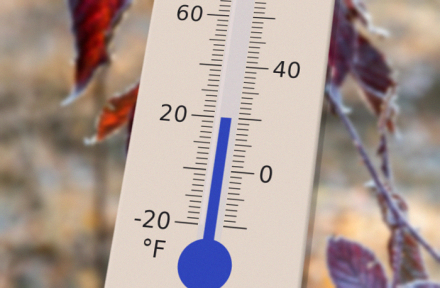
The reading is 20 °F
